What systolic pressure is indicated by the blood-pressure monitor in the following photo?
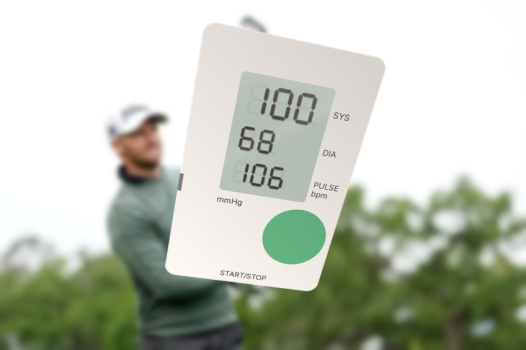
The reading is 100 mmHg
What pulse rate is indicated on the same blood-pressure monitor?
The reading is 106 bpm
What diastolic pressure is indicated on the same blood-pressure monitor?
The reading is 68 mmHg
